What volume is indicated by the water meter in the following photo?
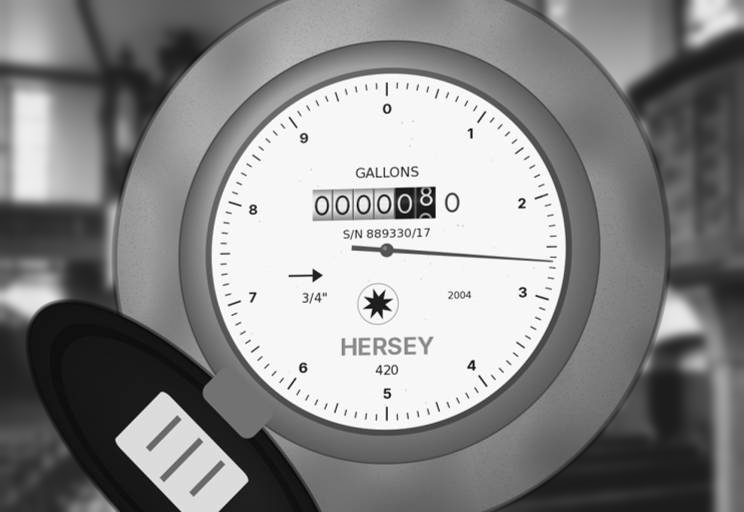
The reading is 82.6 gal
